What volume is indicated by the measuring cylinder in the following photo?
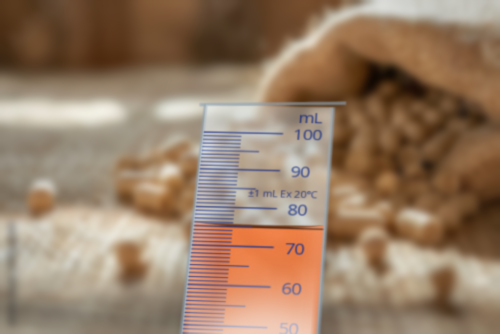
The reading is 75 mL
